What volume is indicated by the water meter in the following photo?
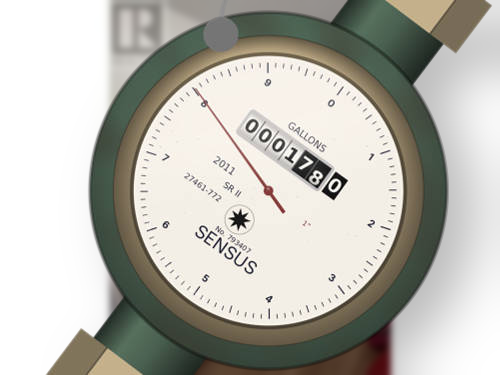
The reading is 1778.0 gal
